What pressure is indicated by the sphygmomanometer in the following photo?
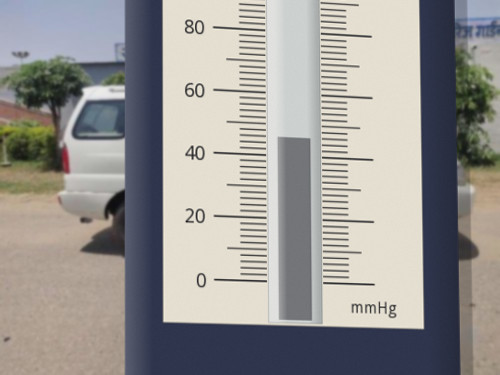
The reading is 46 mmHg
